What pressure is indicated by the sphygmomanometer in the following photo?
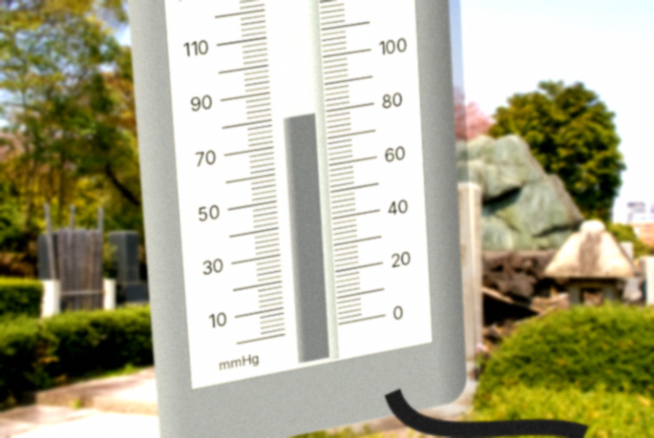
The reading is 80 mmHg
